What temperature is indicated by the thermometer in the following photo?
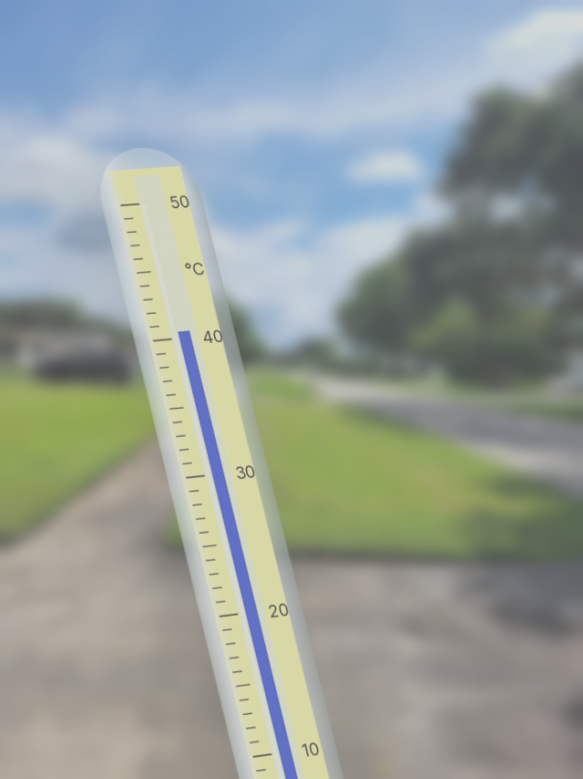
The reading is 40.5 °C
